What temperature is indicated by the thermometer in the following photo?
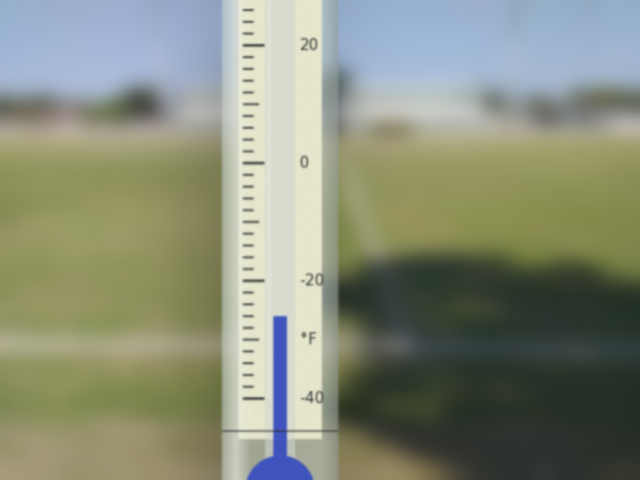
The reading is -26 °F
